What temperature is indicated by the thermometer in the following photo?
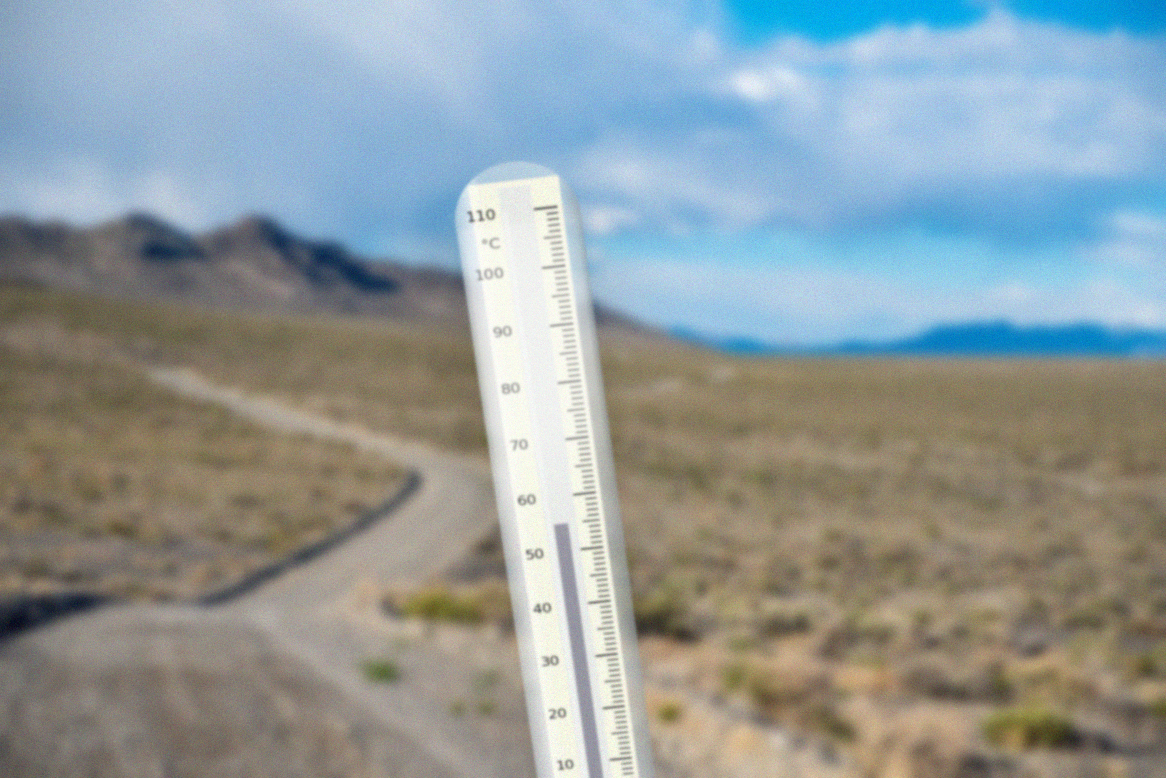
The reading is 55 °C
